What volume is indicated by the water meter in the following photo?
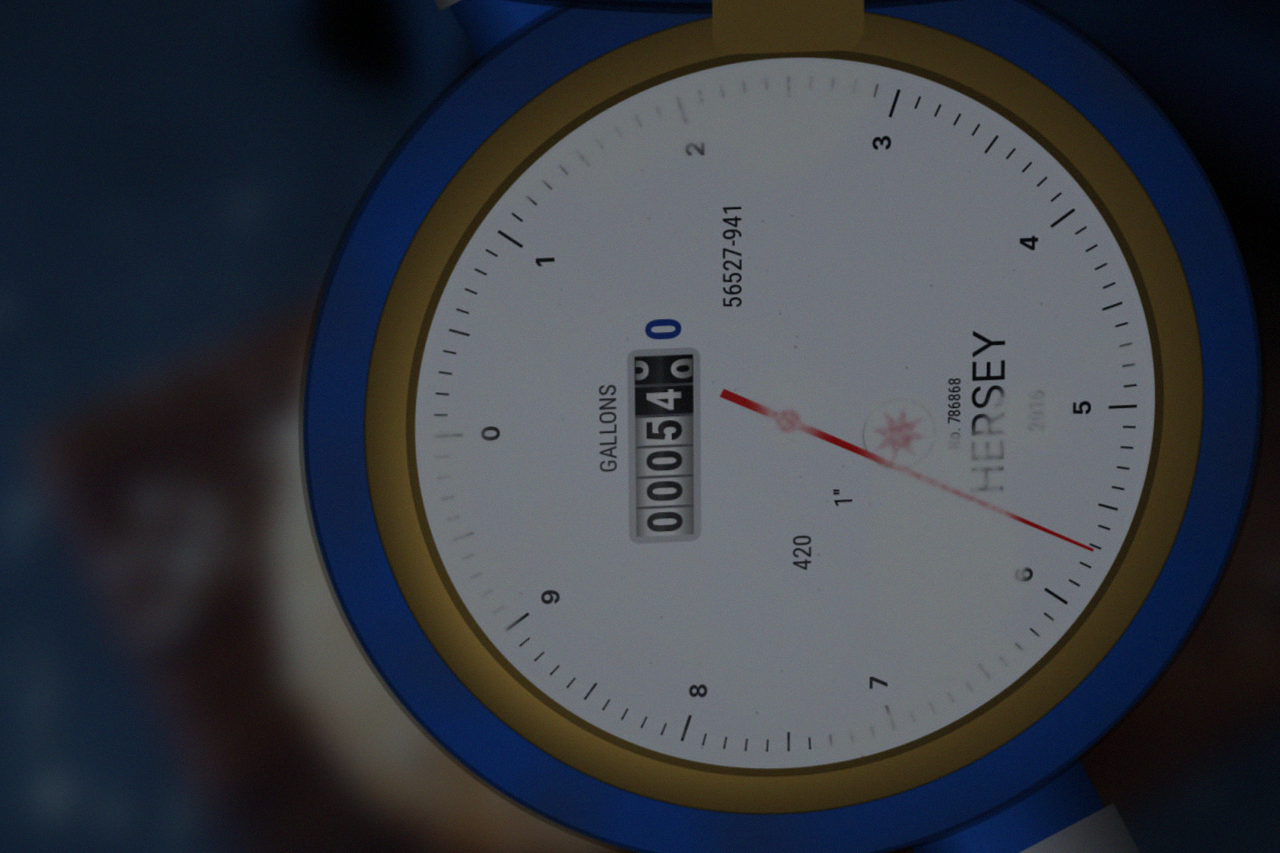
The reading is 5485.7 gal
